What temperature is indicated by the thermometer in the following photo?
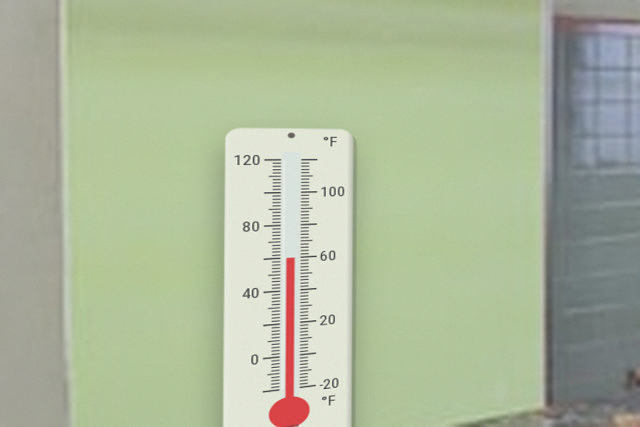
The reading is 60 °F
